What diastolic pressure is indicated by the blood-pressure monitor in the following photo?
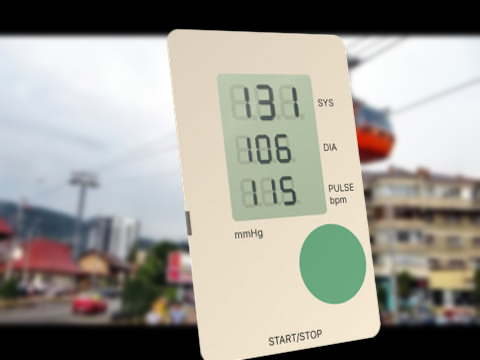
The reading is 106 mmHg
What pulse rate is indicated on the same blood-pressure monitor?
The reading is 115 bpm
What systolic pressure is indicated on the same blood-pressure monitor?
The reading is 131 mmHg
